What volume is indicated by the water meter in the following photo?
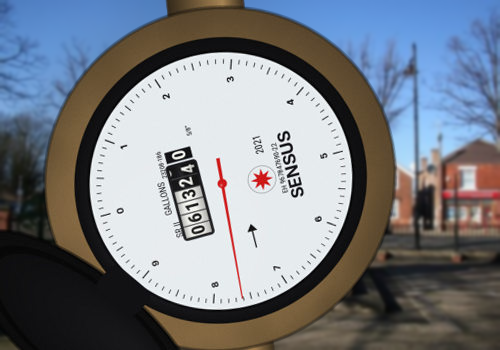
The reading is 613237.6 gal
